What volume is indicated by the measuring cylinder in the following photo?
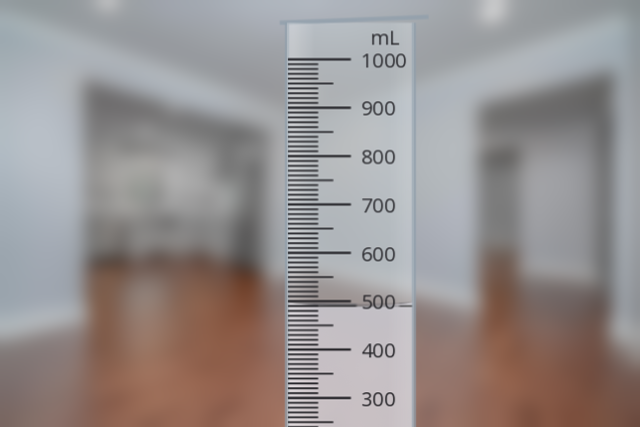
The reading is 490 mL
